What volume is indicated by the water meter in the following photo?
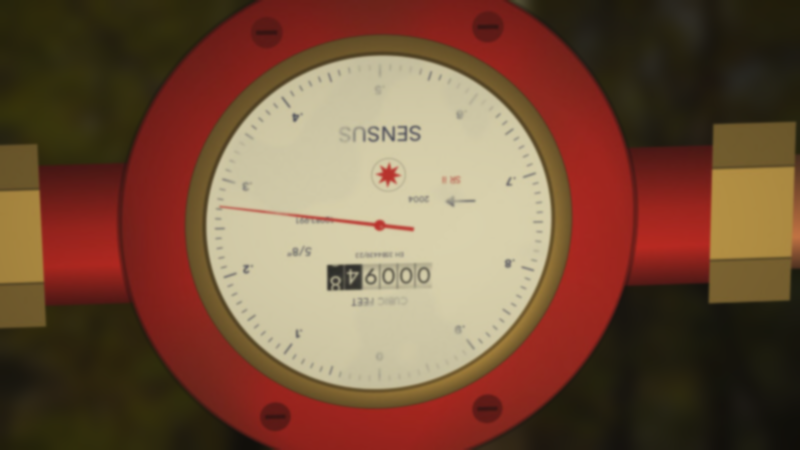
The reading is 948.27 ft³
